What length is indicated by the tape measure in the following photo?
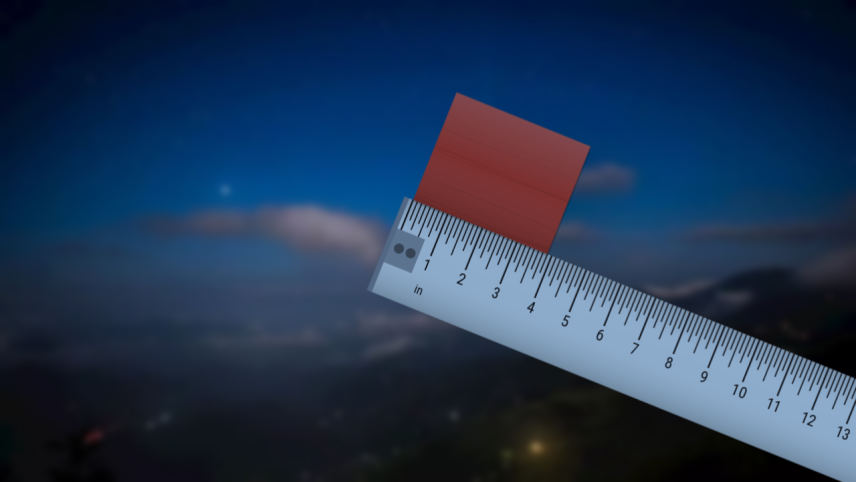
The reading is 3.875 in
